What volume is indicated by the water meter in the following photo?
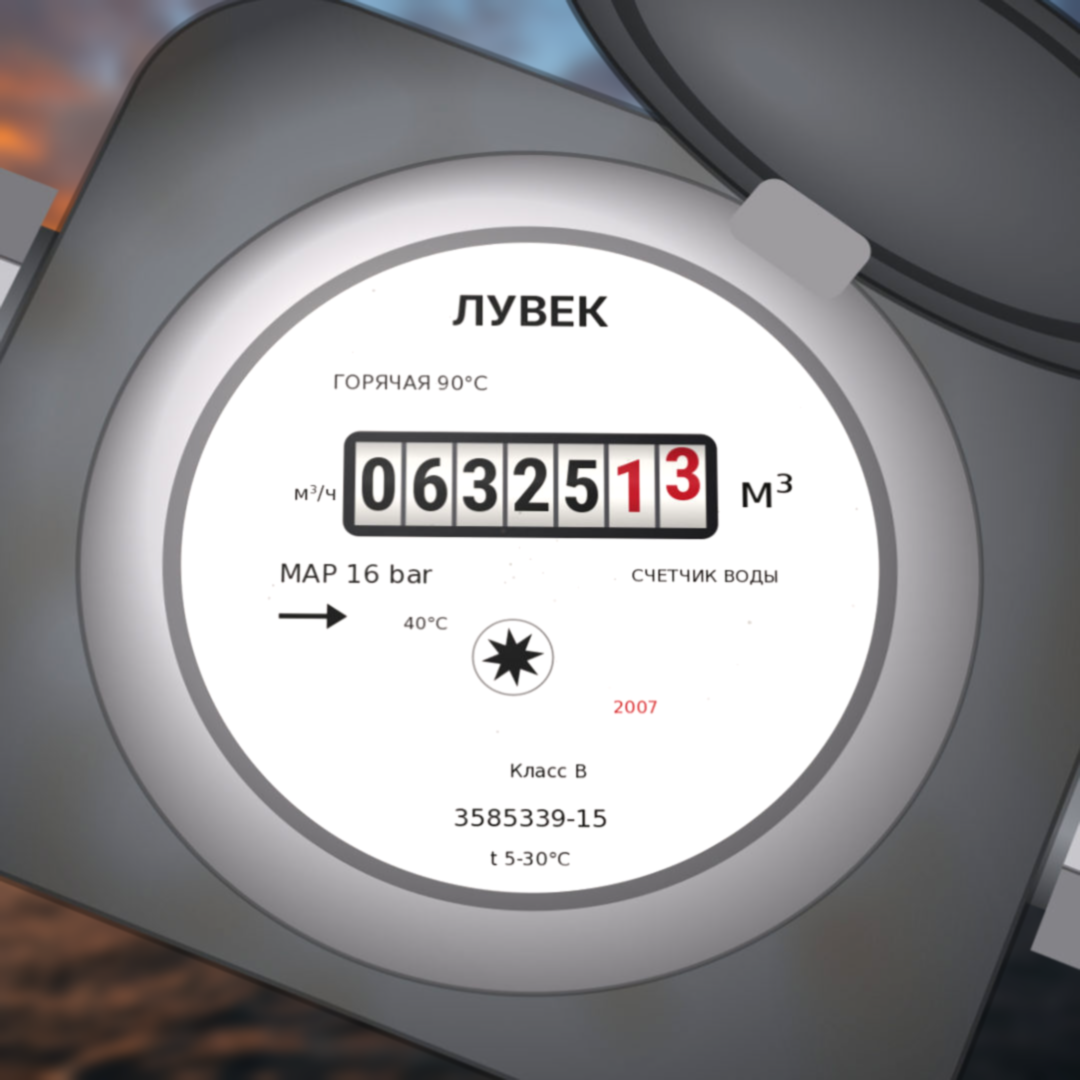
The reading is 6325.13 m³
